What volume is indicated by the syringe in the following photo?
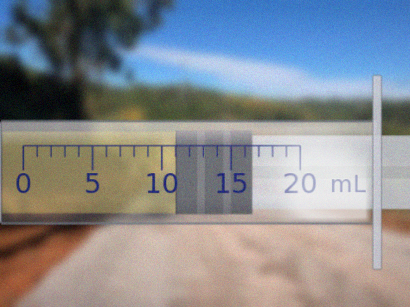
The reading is 11 mL
